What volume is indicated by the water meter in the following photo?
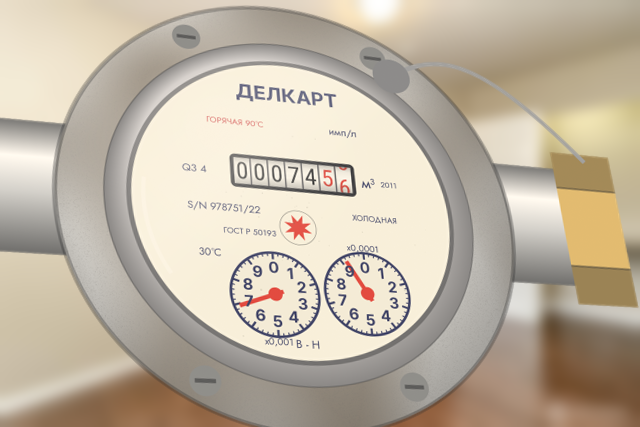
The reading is 74.5569 m³
